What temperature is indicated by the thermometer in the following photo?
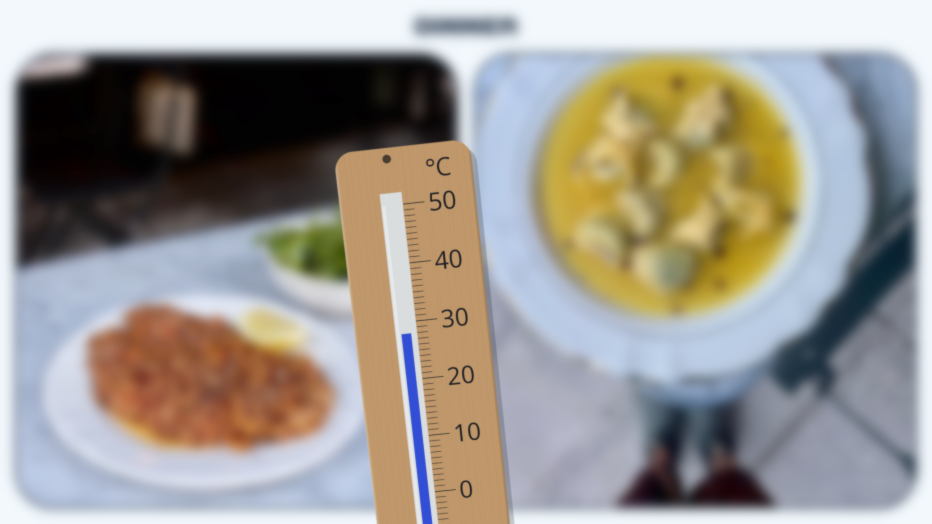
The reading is 28 °C
